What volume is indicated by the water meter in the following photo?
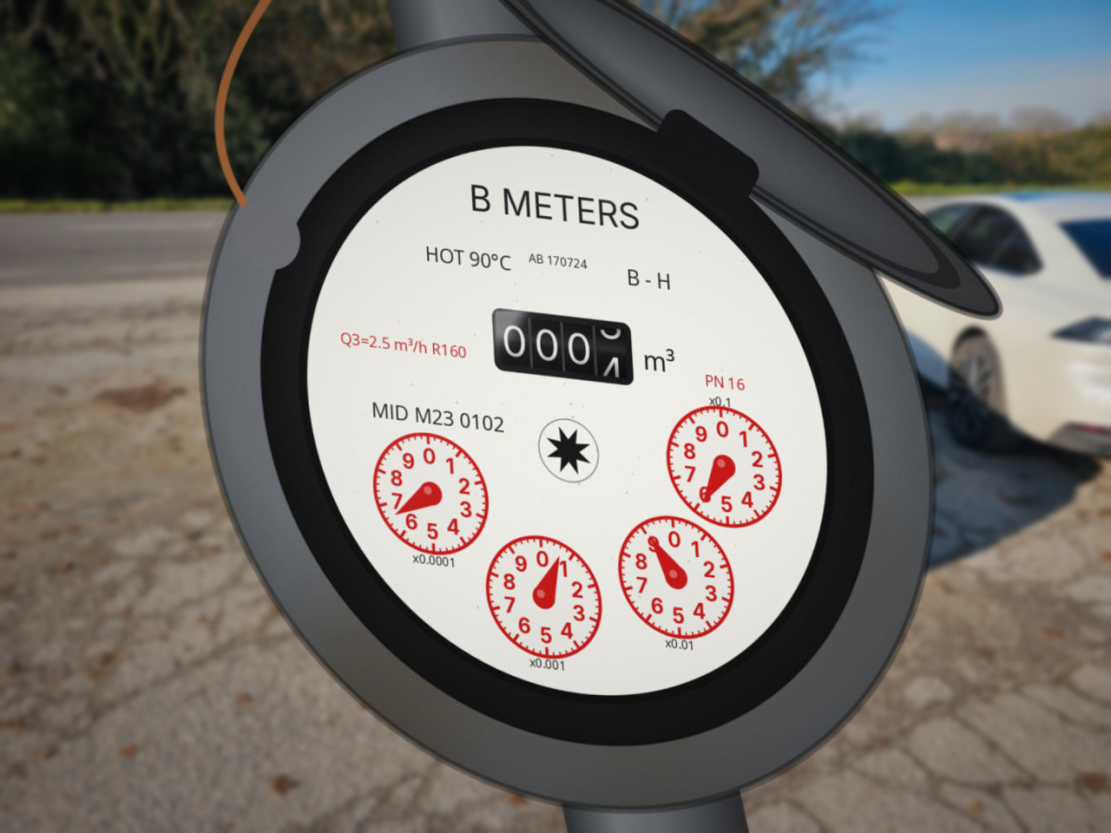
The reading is 3.5906 m³
